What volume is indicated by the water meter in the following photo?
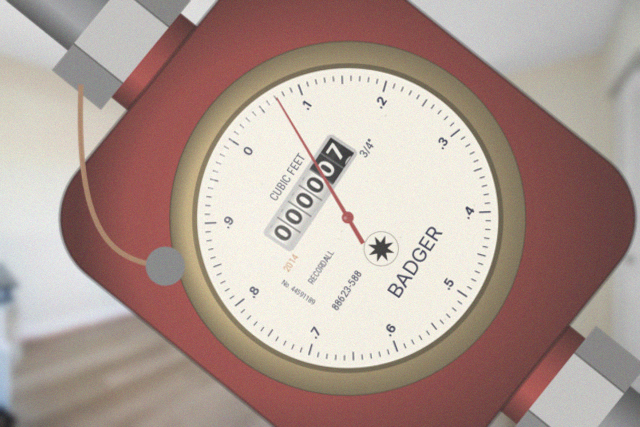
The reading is 7.07 ft³
